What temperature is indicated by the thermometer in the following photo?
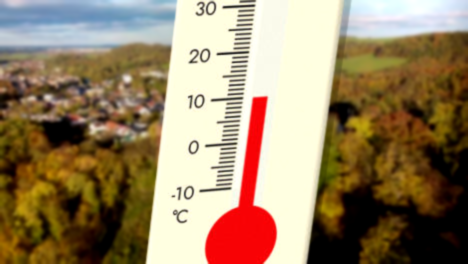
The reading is 10 °C
